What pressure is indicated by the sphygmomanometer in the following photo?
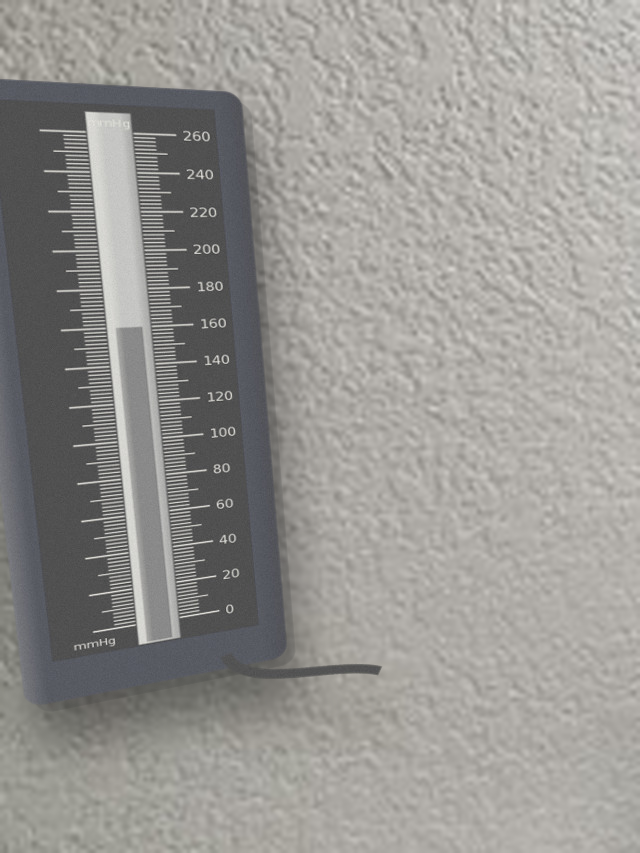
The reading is 160 mmHg
